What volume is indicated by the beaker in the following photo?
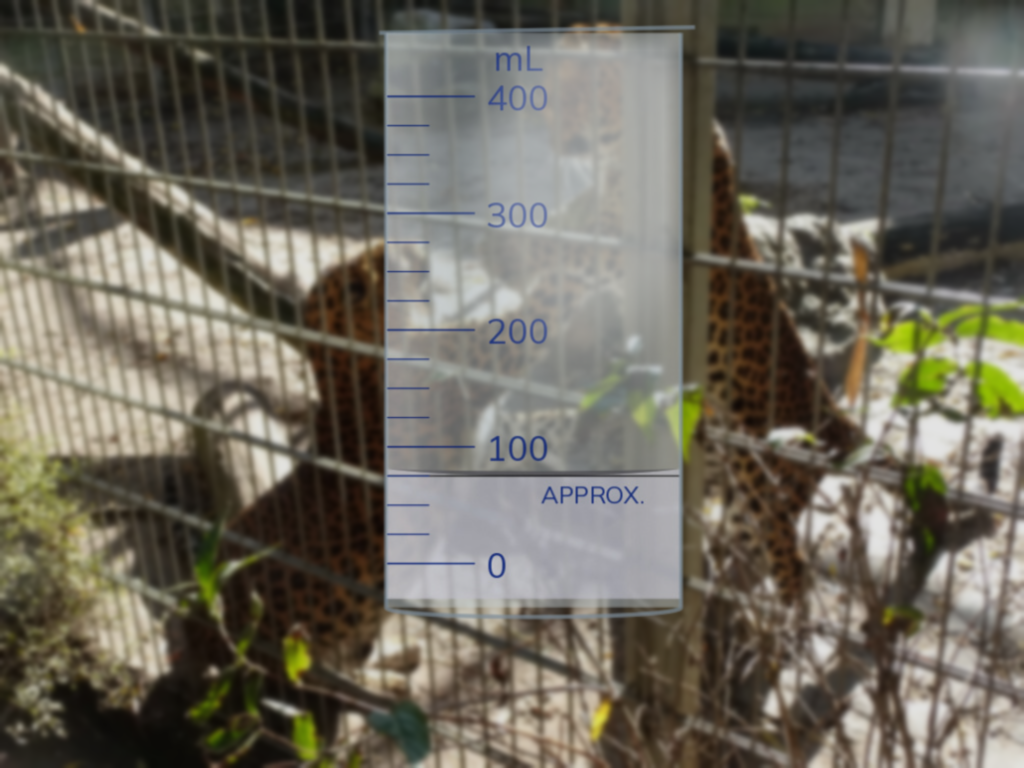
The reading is 75 mL
